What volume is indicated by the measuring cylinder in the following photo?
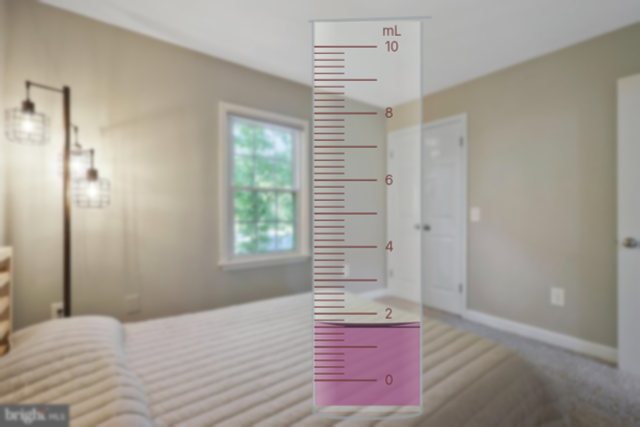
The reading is 1.6 mL
